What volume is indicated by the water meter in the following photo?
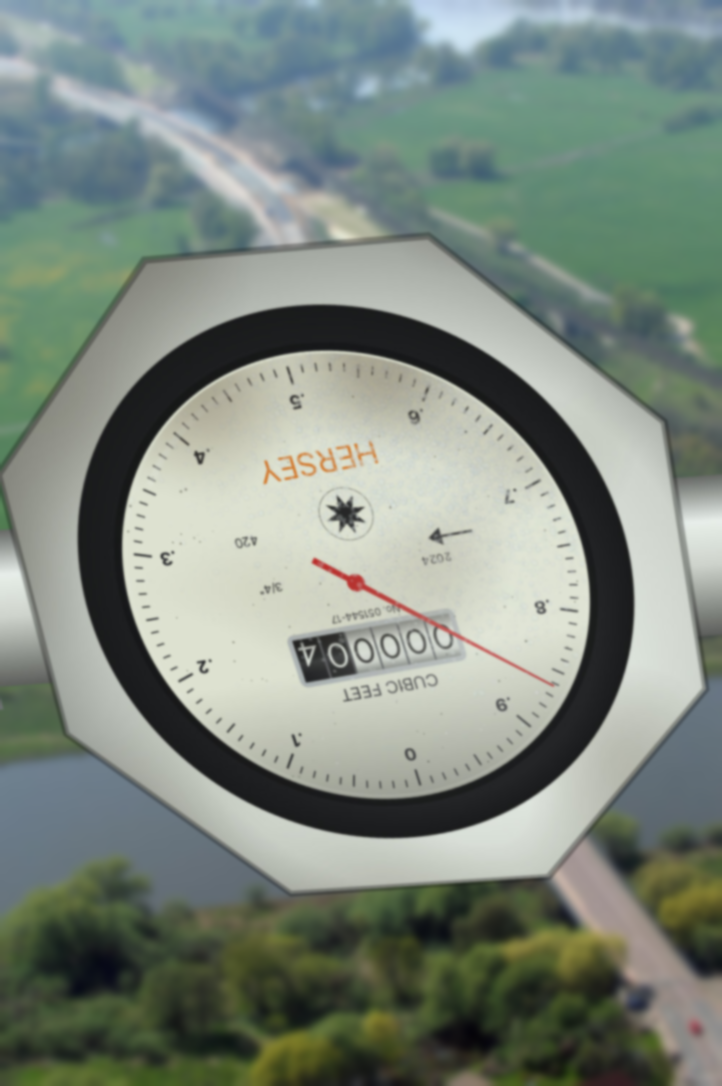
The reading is 3.86 ft³
